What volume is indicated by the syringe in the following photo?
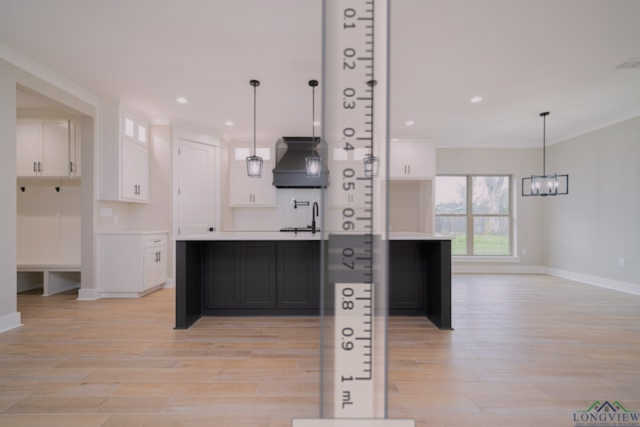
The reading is 0.64 mL
